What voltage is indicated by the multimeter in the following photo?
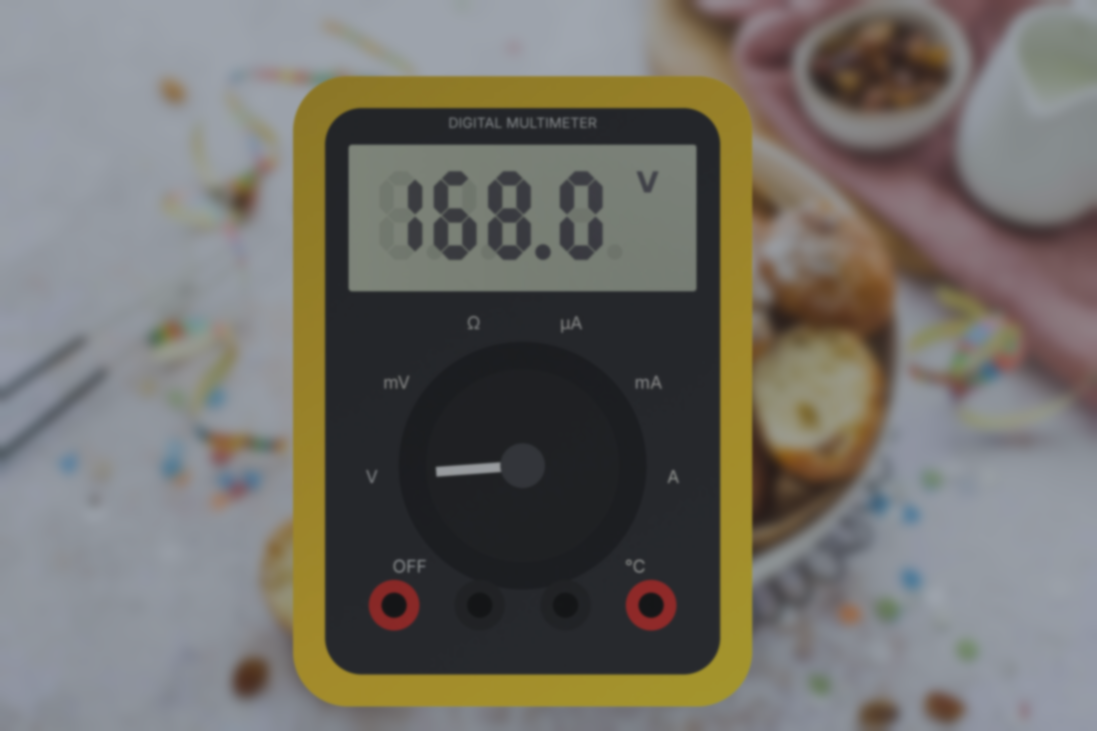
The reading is 168.0 V
